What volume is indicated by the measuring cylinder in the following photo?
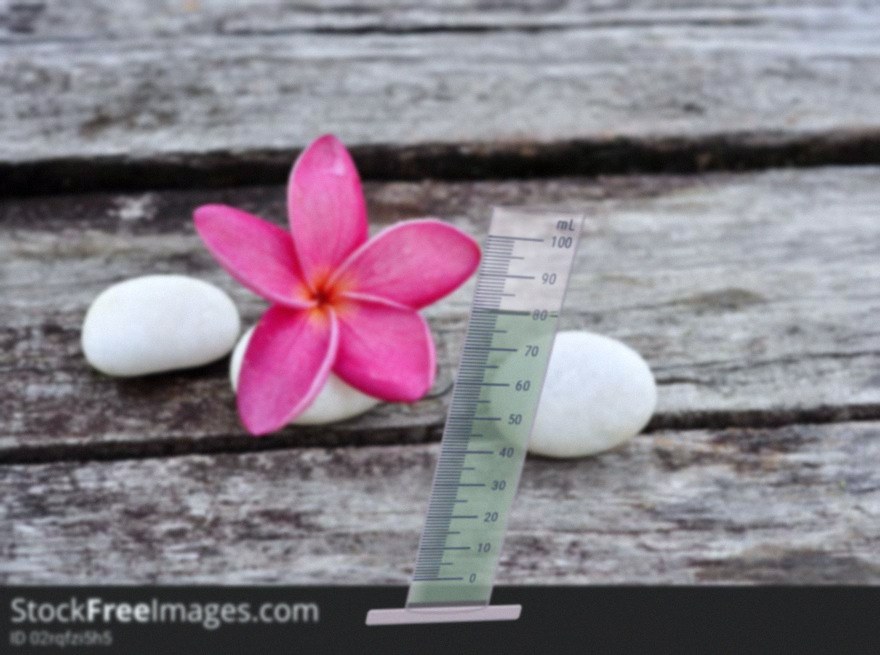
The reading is 80 mL
